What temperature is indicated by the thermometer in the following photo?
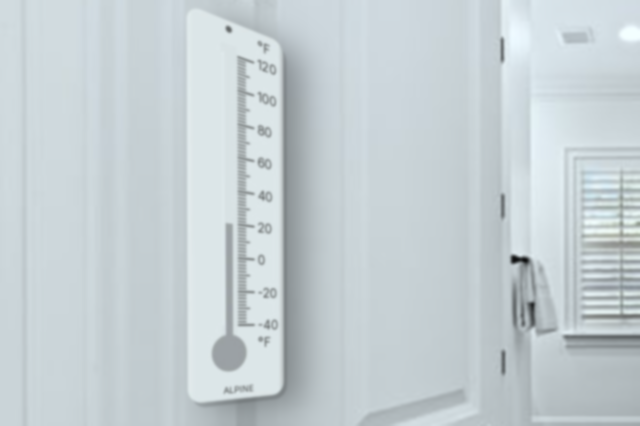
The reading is 20 °F
